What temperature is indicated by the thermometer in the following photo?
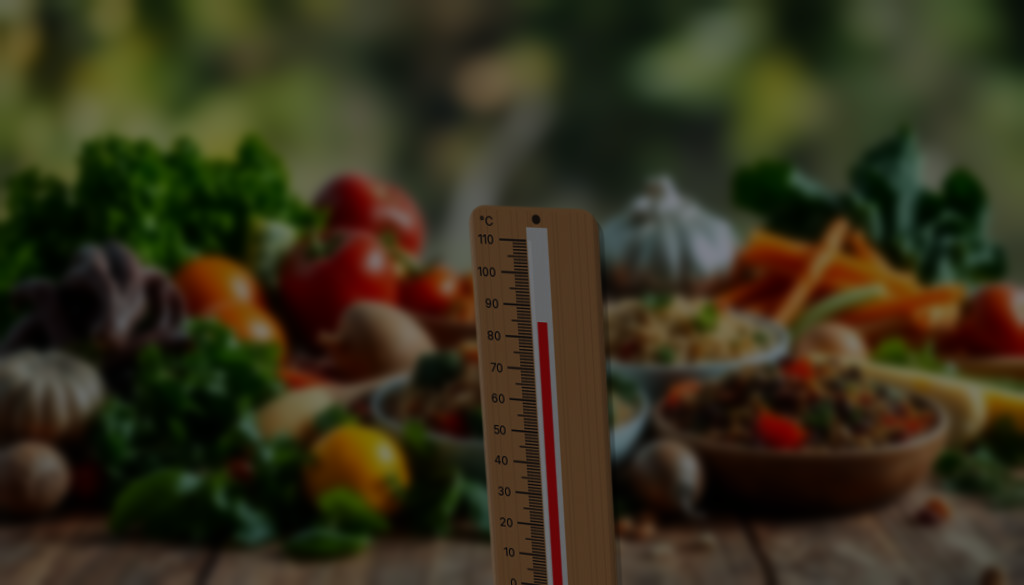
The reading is 85 °C
